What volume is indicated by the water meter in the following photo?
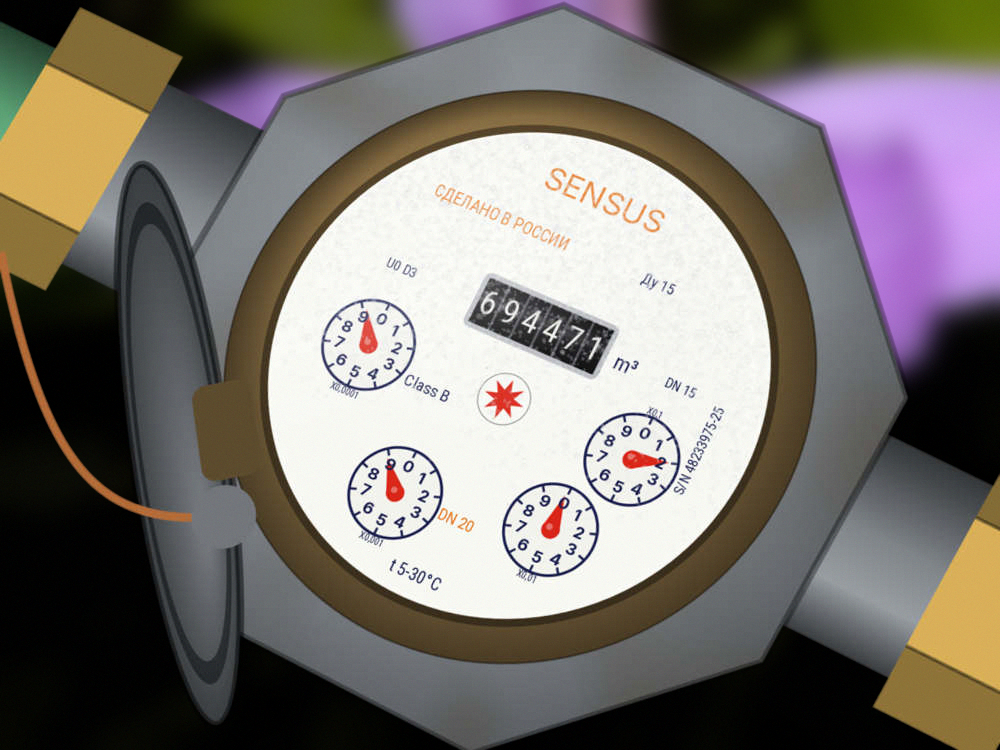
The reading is 694471.1989 m³
